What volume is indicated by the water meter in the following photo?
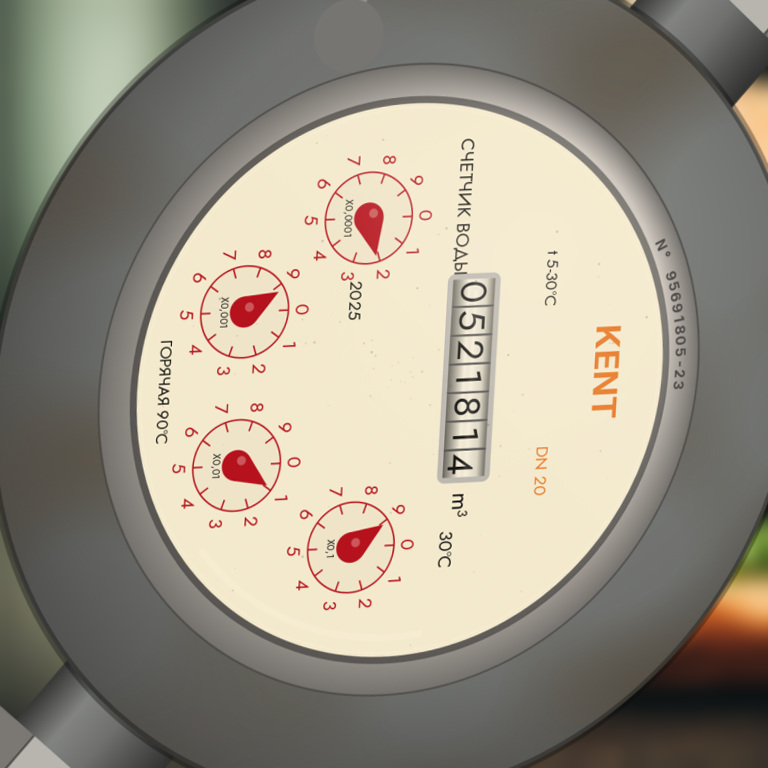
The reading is 521813.9092 m³
